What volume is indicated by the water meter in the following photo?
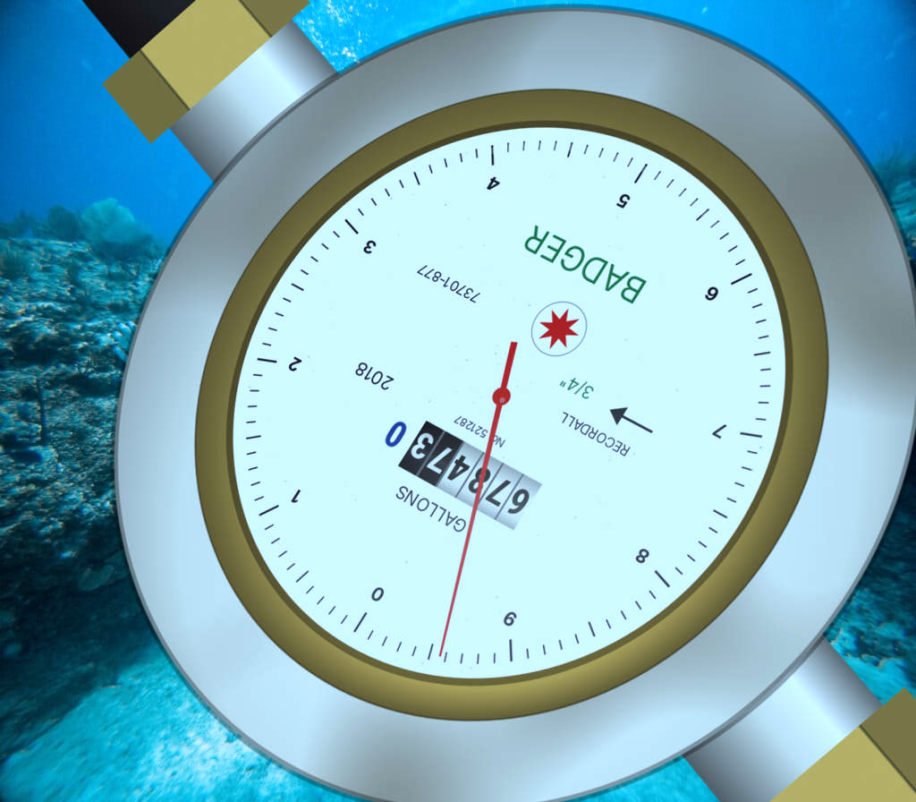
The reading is 6784729.4 gal
